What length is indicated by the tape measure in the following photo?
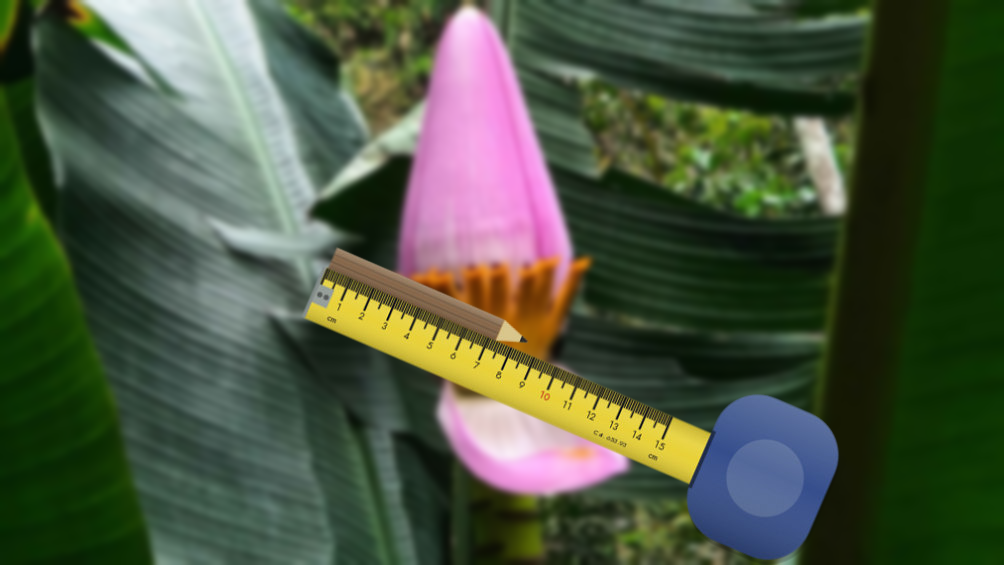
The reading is 8.5 cm
